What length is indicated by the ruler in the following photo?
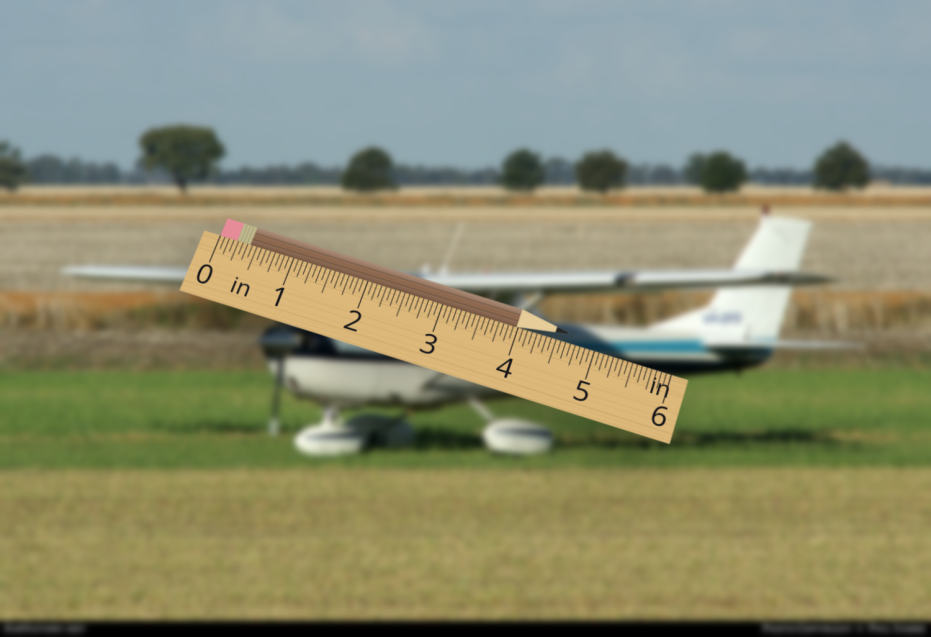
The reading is 4.625 in
